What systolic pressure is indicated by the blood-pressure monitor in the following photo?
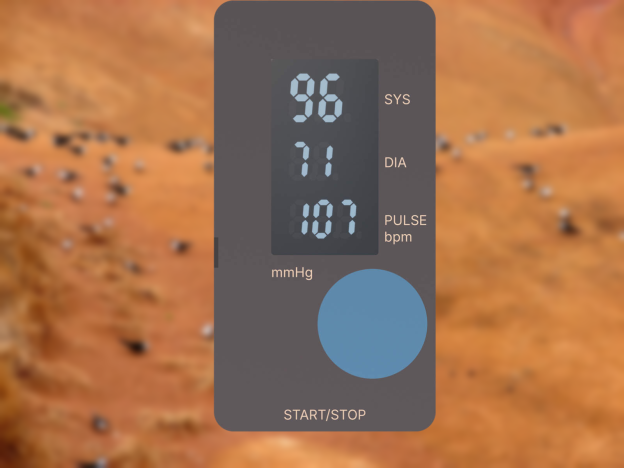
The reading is 96 mmHg
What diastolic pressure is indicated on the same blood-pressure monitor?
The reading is 71 mmHg
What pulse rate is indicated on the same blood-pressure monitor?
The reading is 107 bpm
